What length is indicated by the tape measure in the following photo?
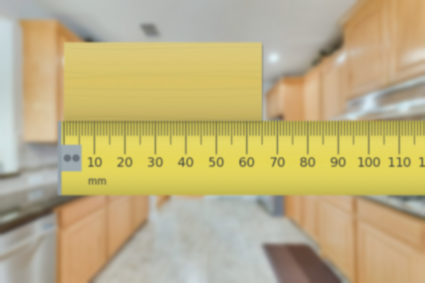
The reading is 65 mm
